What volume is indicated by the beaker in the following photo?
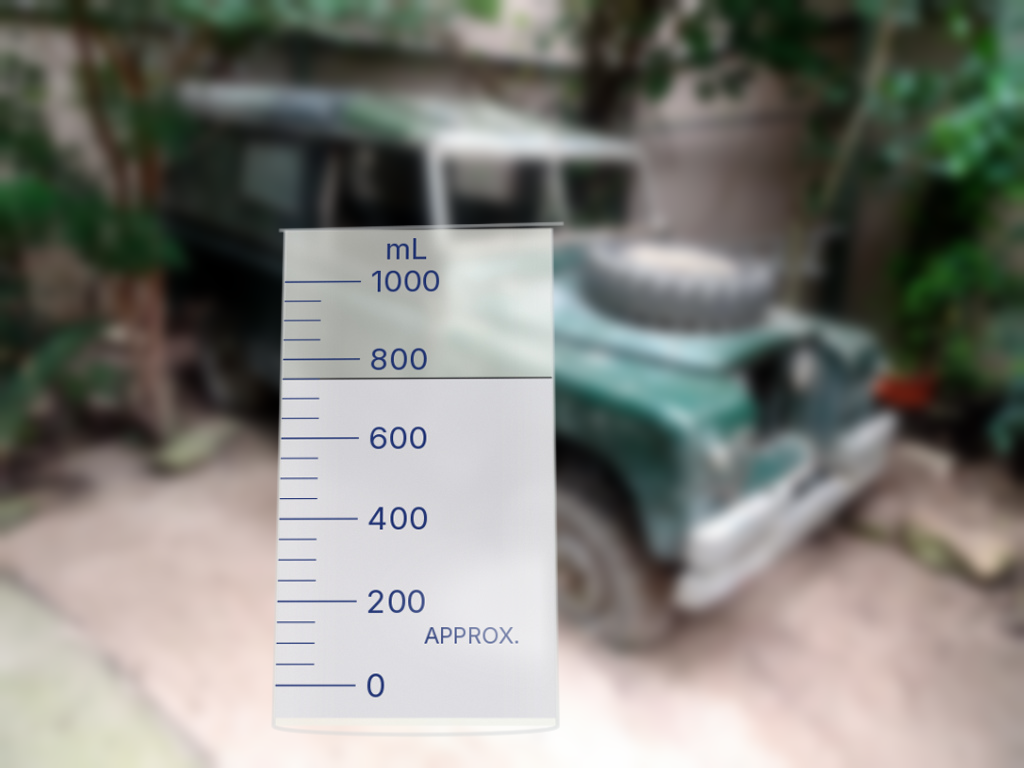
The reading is 750 mL
